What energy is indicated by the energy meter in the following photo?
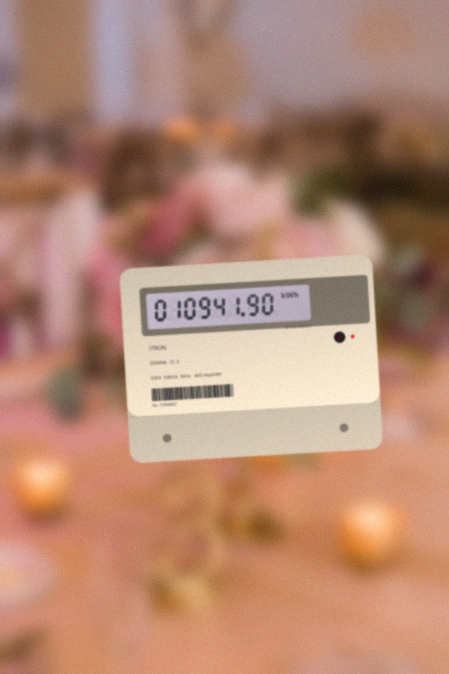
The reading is 10941.90 kWh
